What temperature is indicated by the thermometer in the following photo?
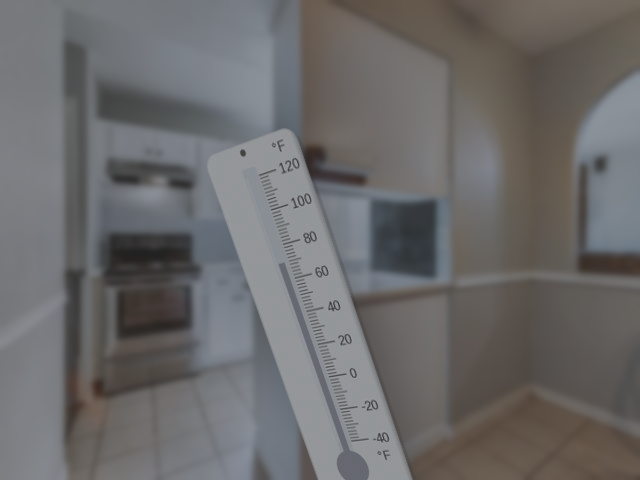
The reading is 70 °F
